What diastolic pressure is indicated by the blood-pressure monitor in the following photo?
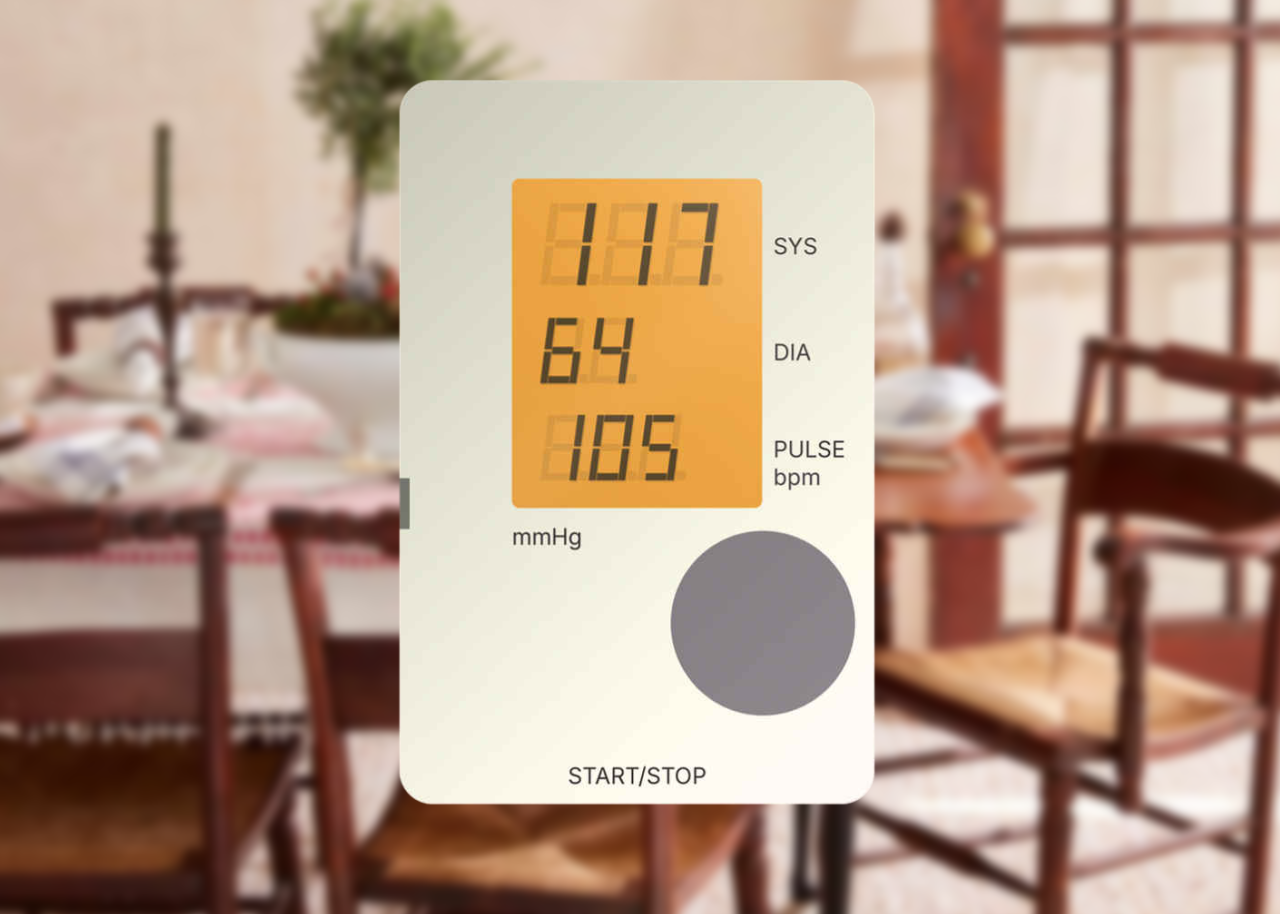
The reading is 64 mmHg
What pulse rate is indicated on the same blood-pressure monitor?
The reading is 105 bpm
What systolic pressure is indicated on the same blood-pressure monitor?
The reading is 117 mmHg
